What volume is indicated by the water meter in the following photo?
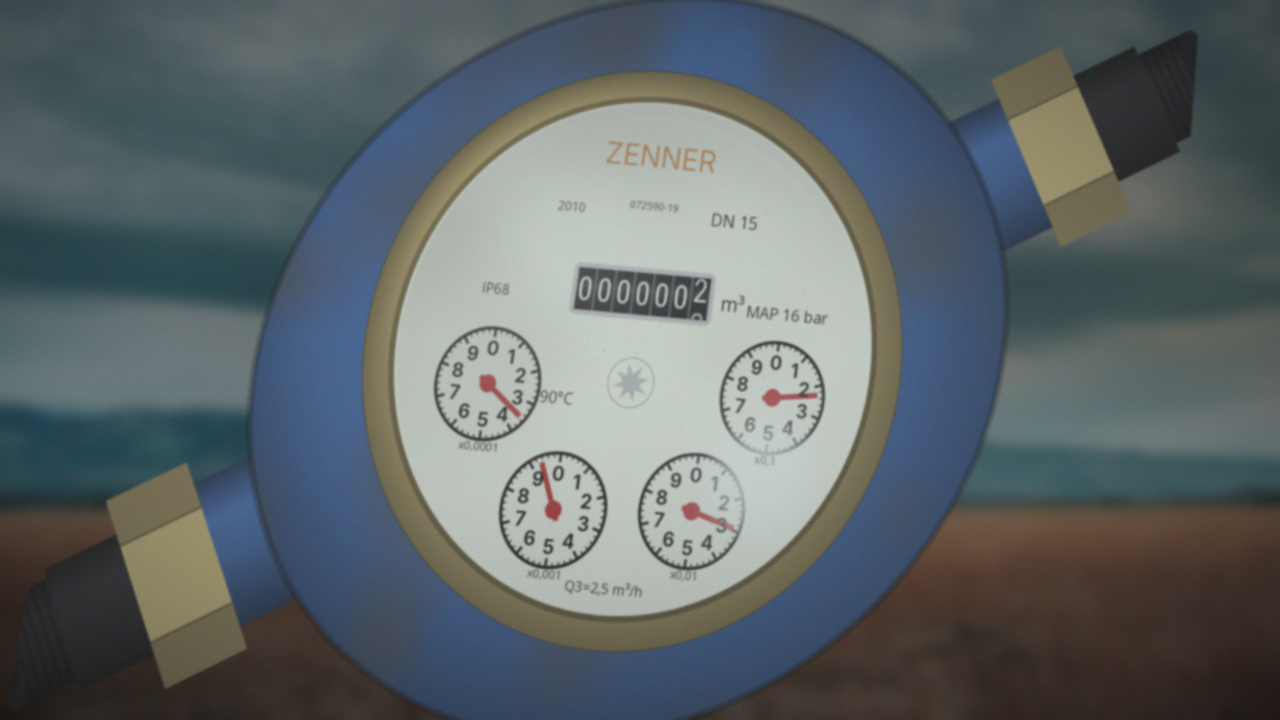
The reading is 2.2293 m³
